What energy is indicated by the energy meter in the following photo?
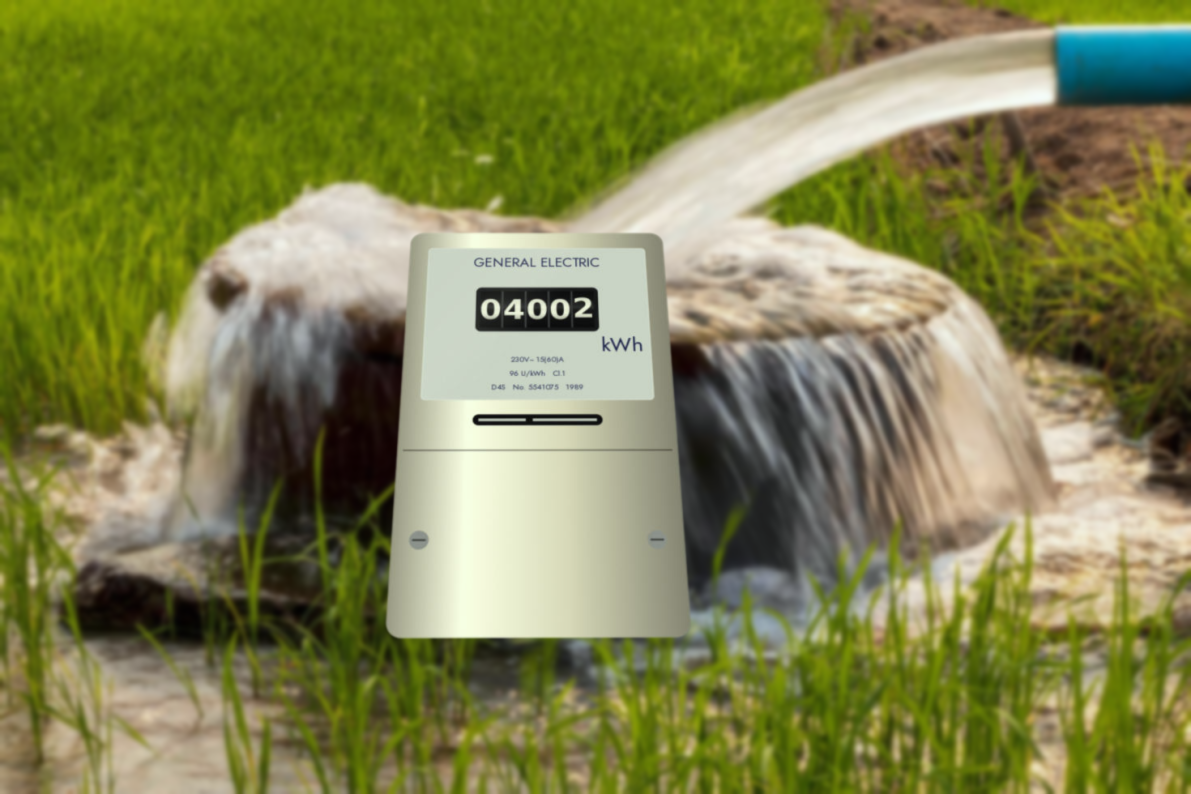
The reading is 4002 kWh
